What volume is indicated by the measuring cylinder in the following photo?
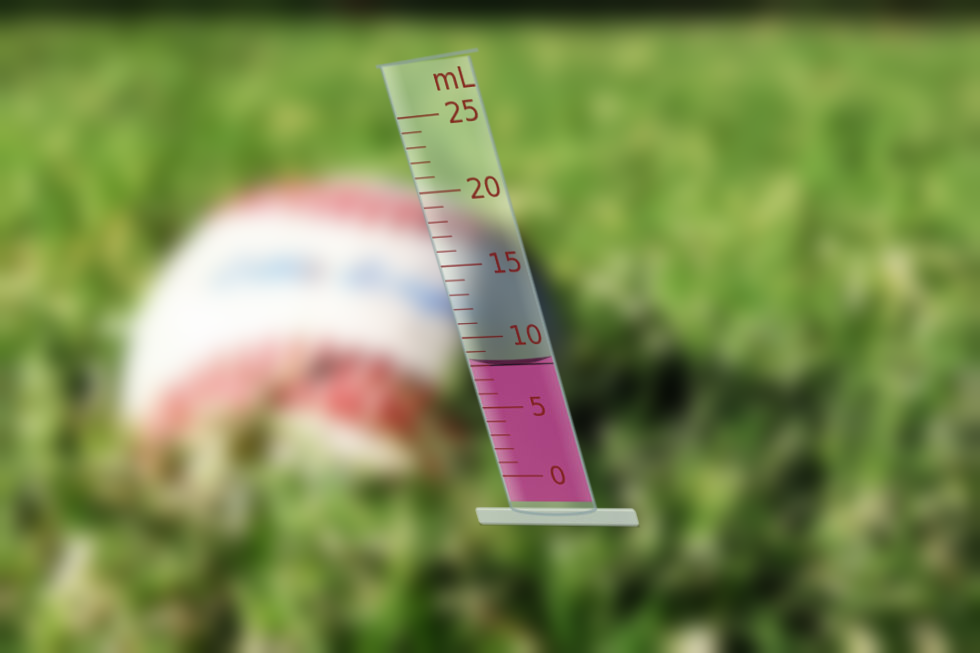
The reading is 8 mL
